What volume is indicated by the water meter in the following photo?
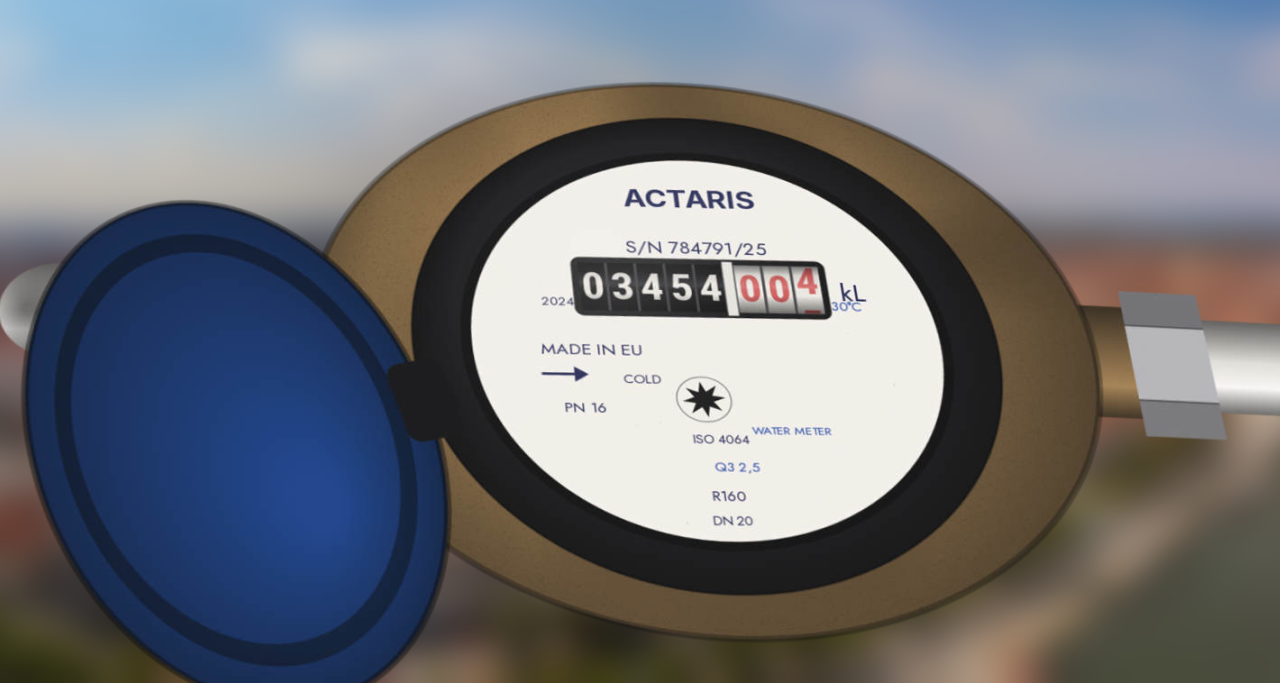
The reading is 3454.004 kL
